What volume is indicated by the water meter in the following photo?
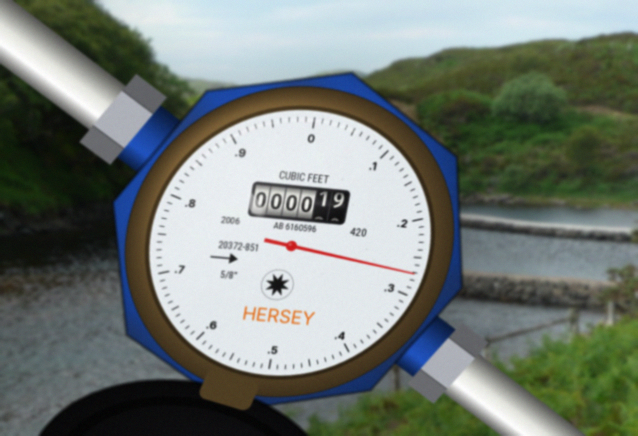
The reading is 19.27 ft³
